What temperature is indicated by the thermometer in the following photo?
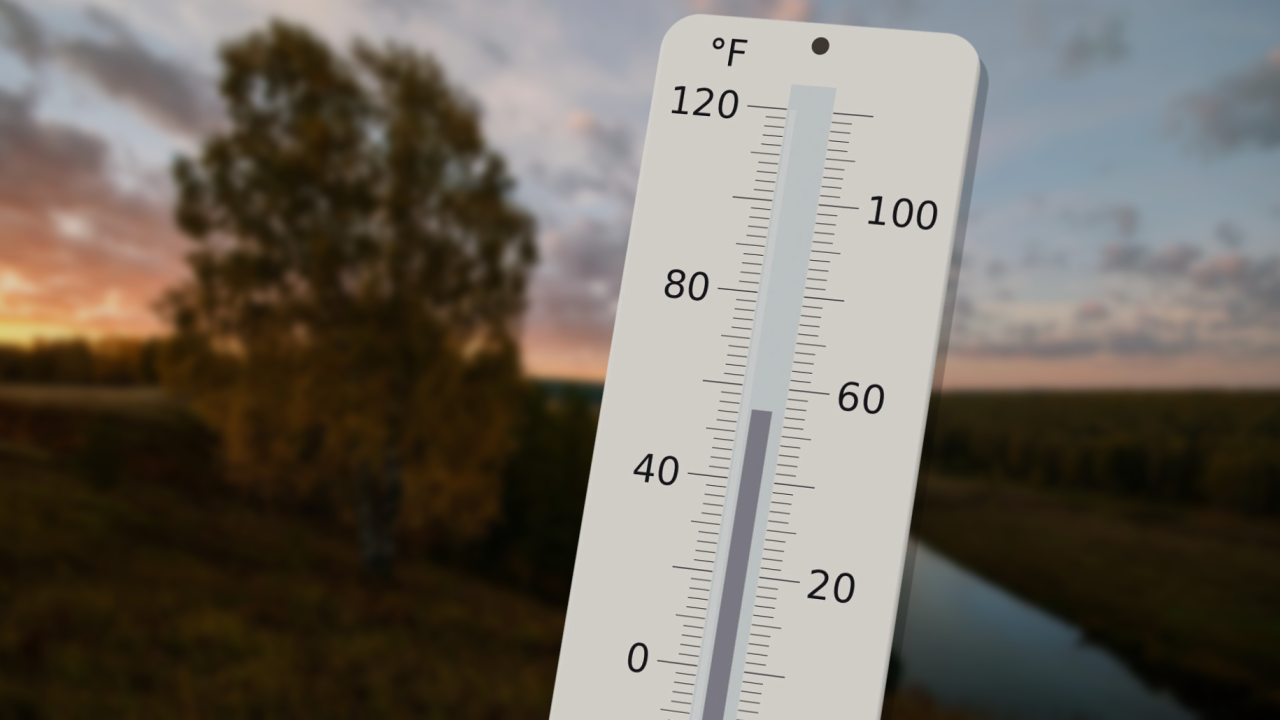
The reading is 55 °F
